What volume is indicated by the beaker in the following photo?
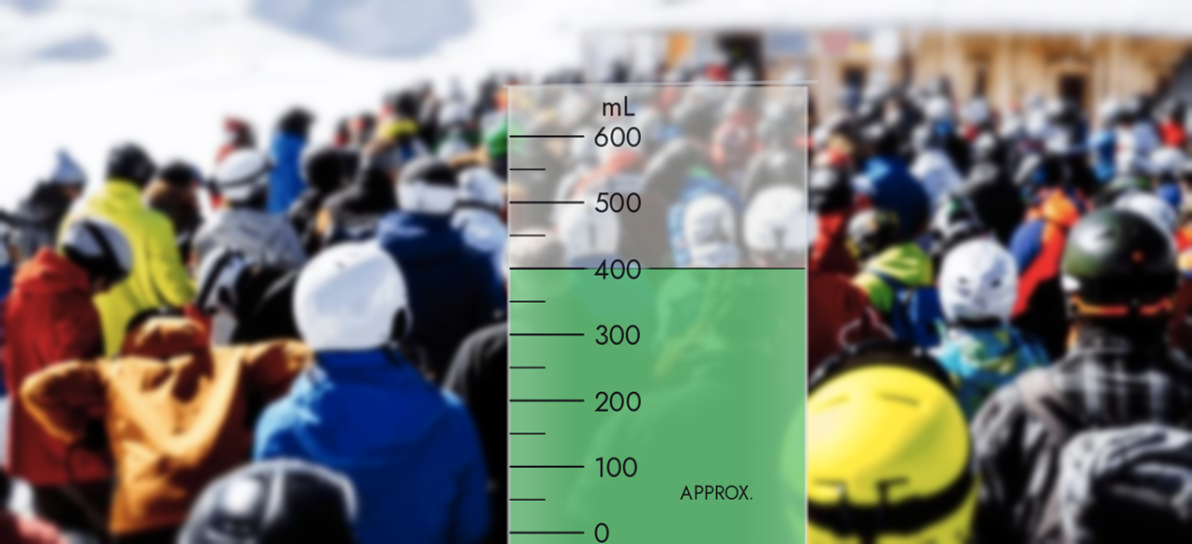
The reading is 400 mL
